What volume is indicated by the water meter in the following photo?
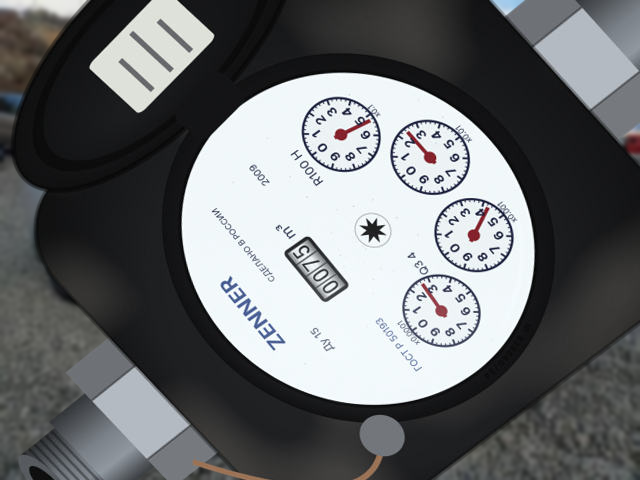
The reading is 75.5242 m³
